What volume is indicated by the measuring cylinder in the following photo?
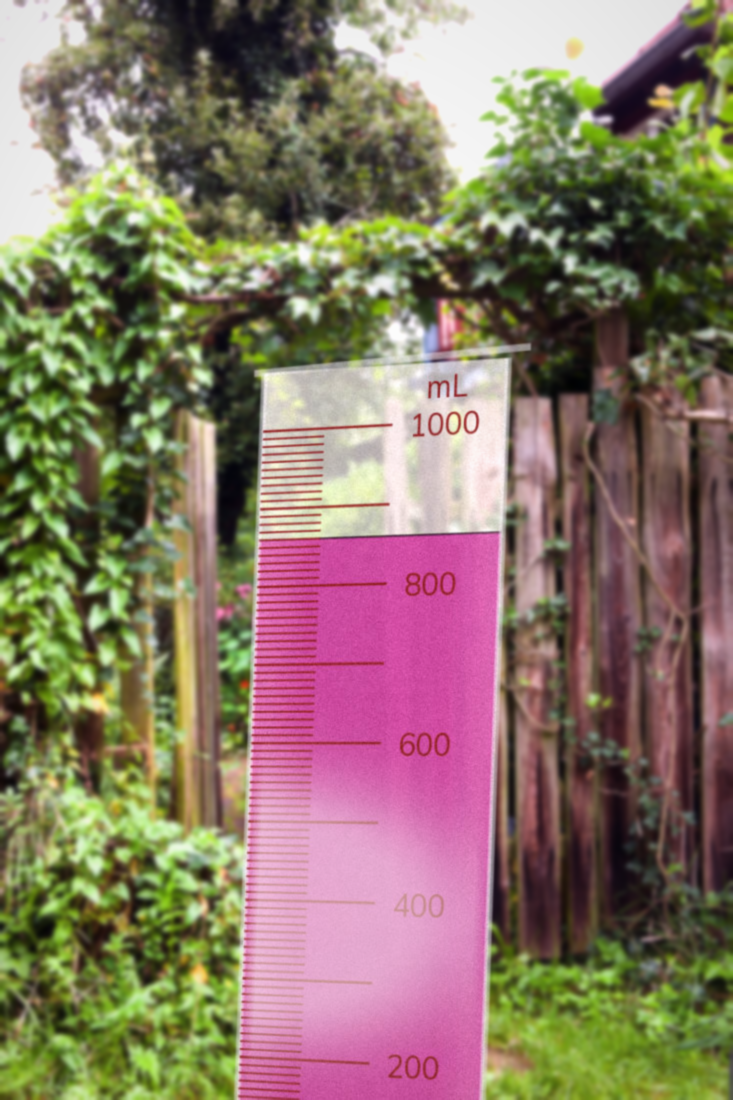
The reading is 860 mL
